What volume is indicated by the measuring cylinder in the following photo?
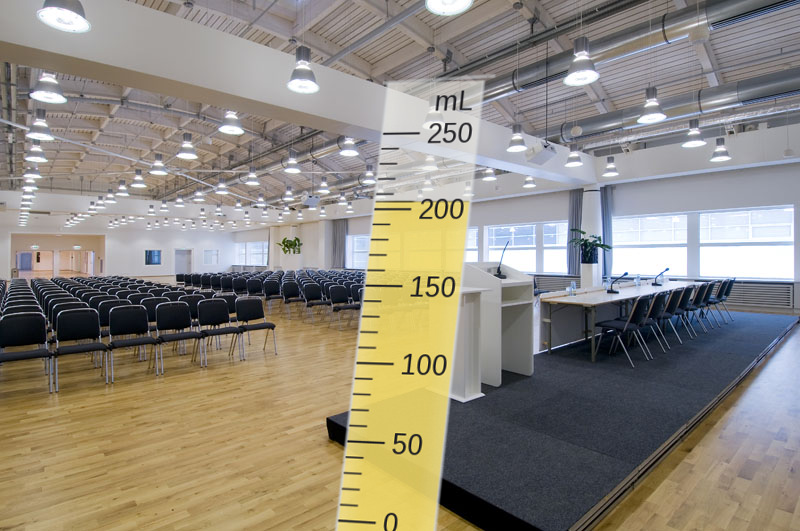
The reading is 205 mL
